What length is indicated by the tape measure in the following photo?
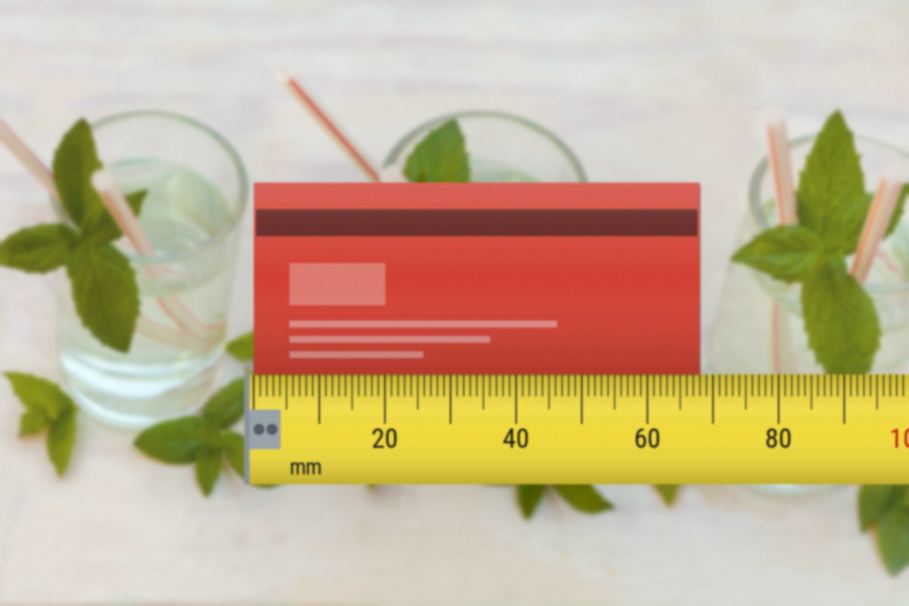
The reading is 68 mm
